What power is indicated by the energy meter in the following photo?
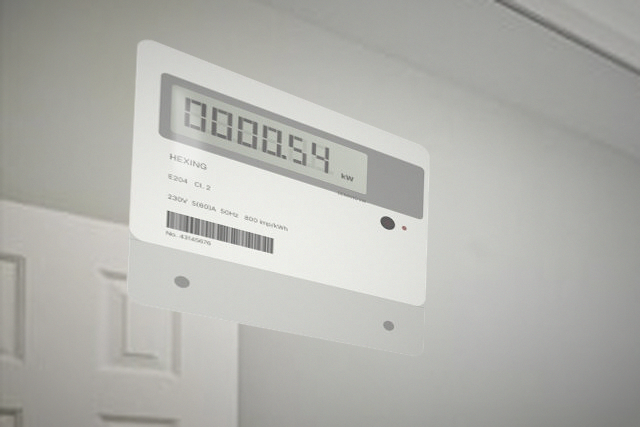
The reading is 0.54 kW
